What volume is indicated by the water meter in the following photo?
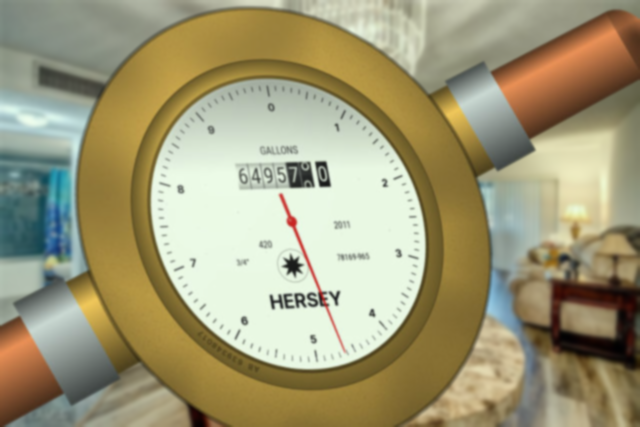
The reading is 6495784.6 gal
